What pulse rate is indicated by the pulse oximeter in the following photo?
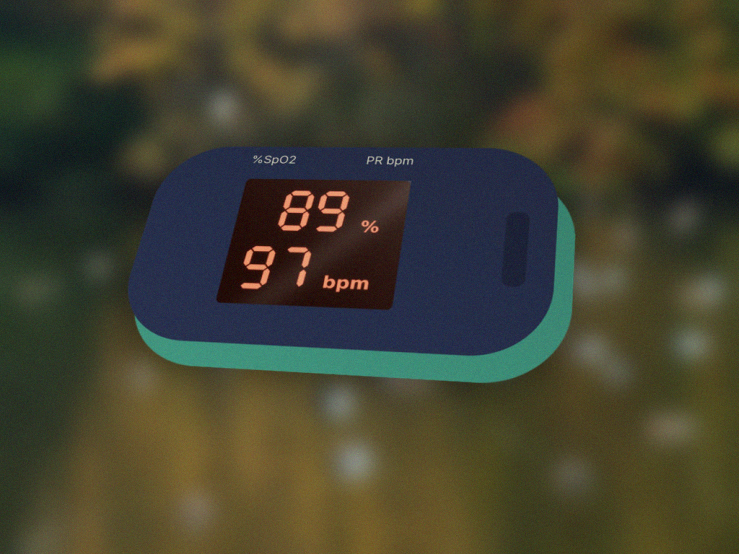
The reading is 97 bpm
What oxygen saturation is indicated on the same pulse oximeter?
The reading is 89 %
